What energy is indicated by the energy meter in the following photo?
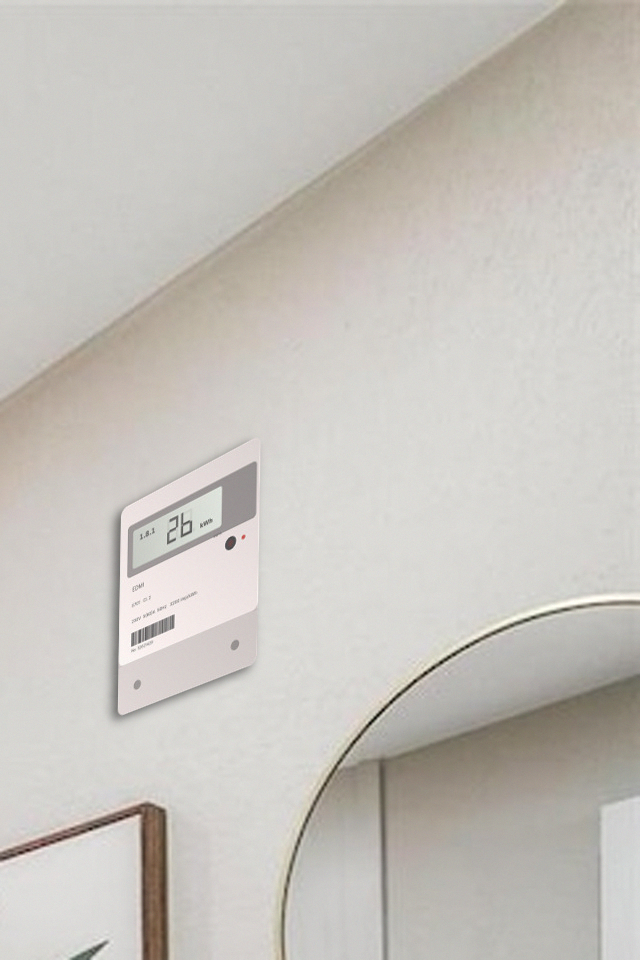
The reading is 26 kWh
